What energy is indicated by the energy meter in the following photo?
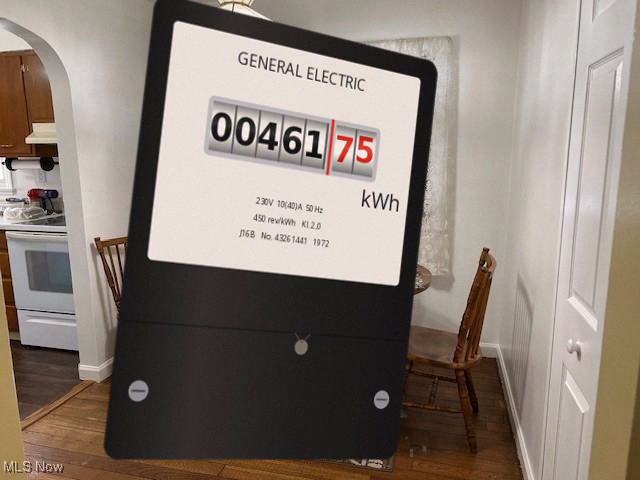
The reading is 461.75 kWh
